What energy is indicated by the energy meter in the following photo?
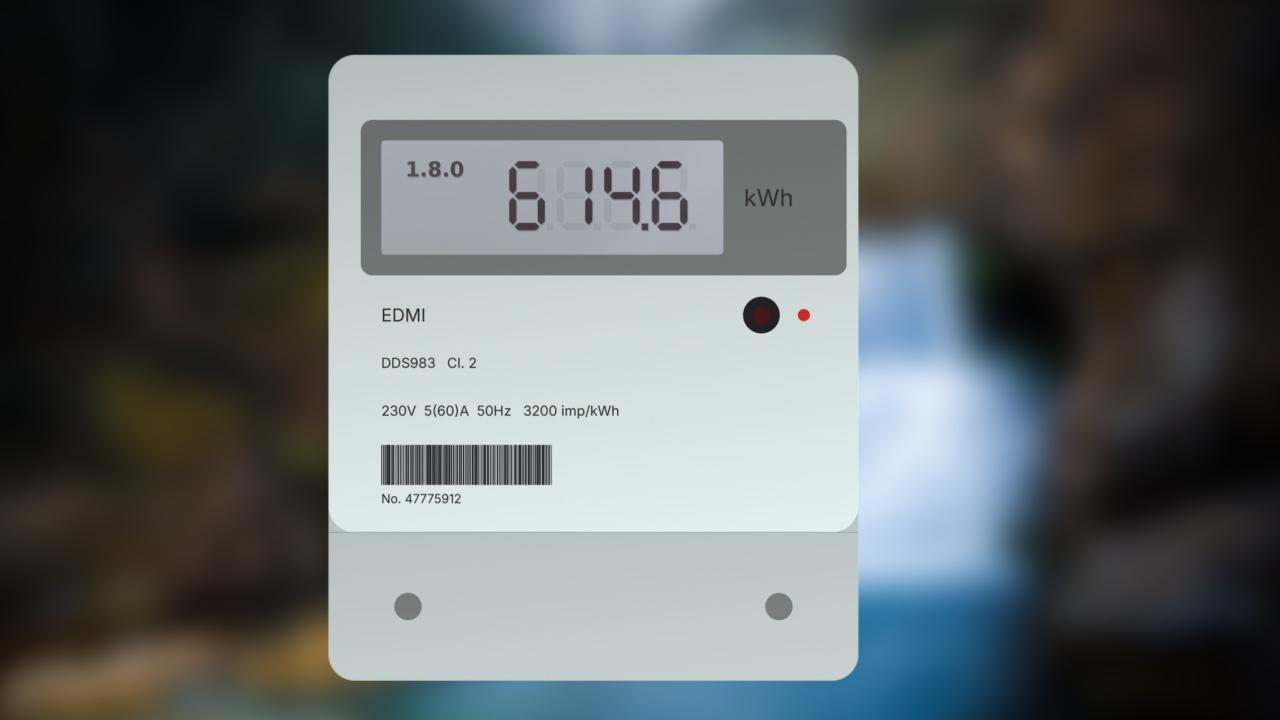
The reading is 614.6 kWh
